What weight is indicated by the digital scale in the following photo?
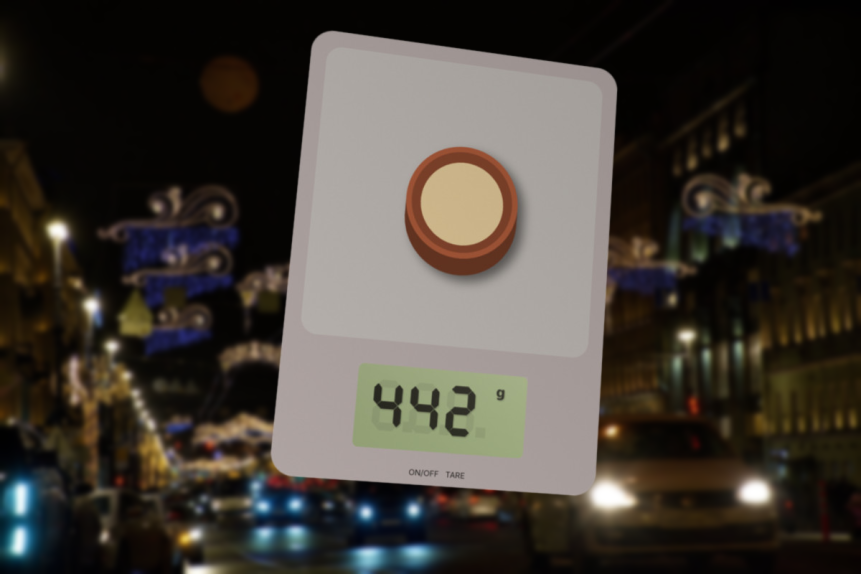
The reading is 442 g
